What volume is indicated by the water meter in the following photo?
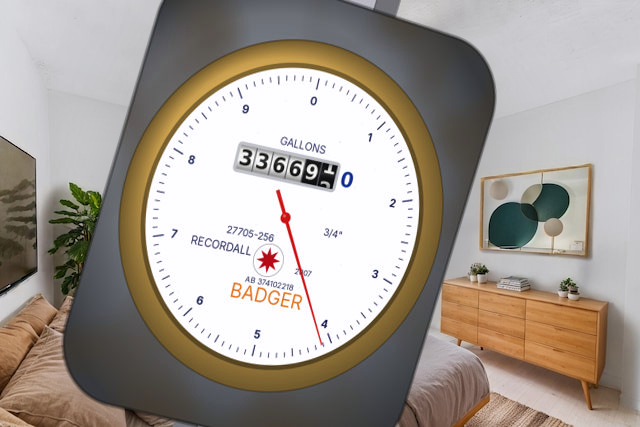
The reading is 3366914.1 gal
